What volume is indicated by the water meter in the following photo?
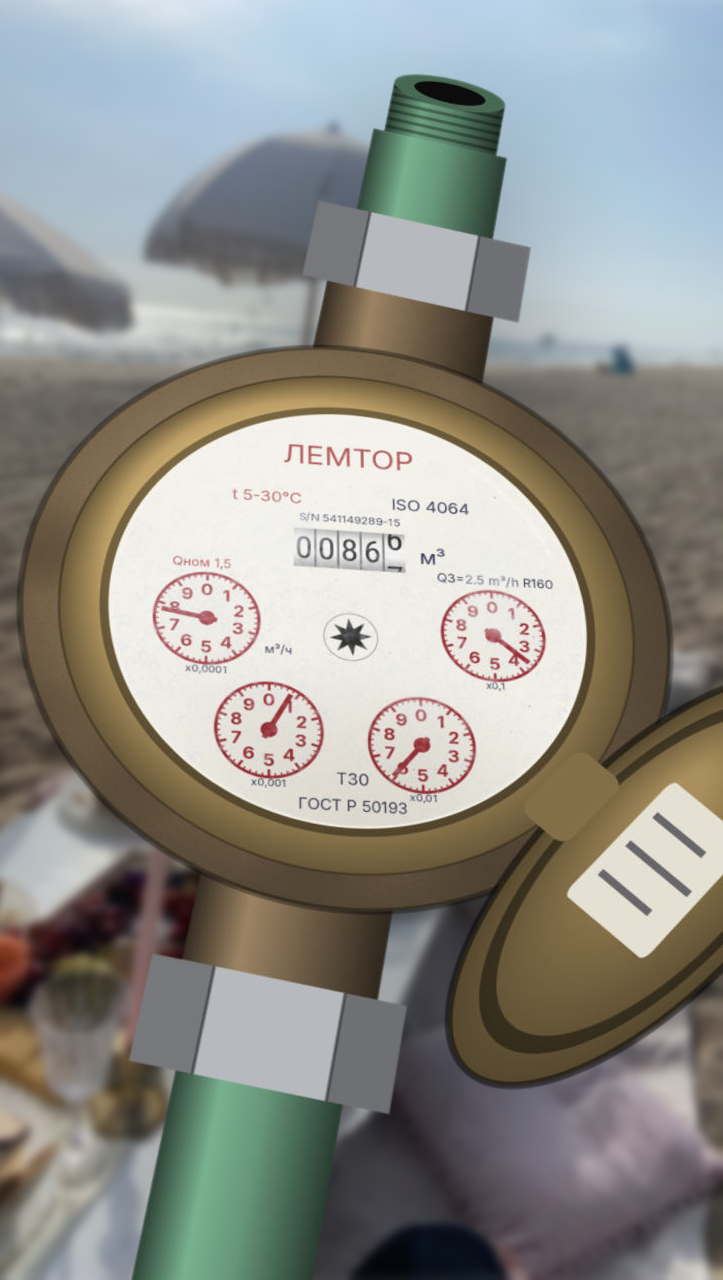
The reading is 866.3607 m³
